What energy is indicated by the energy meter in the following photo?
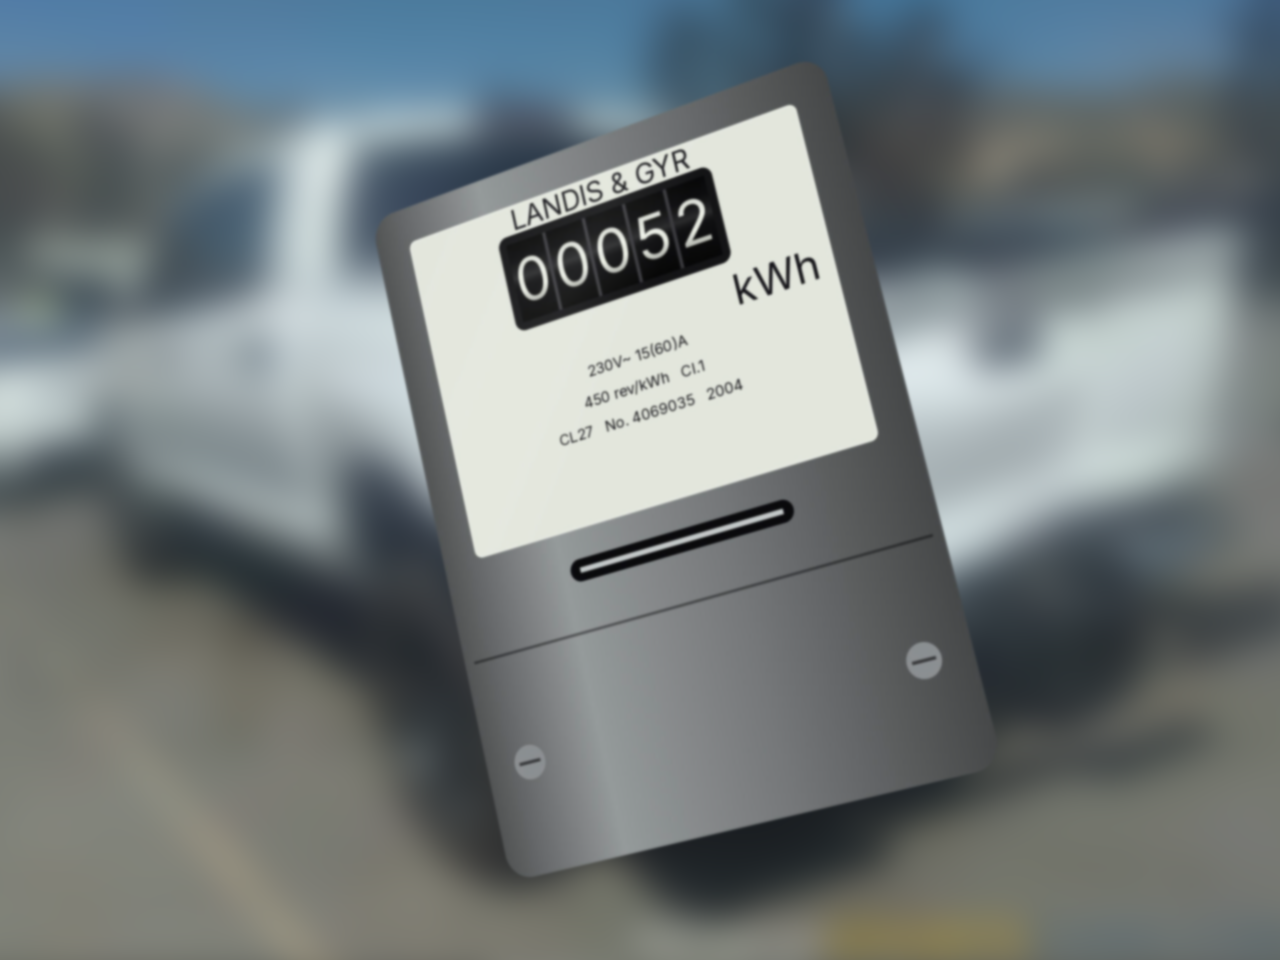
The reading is 52 kWh
